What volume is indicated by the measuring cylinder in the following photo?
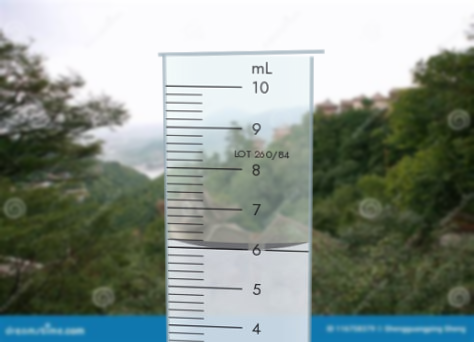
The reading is 6 mL
